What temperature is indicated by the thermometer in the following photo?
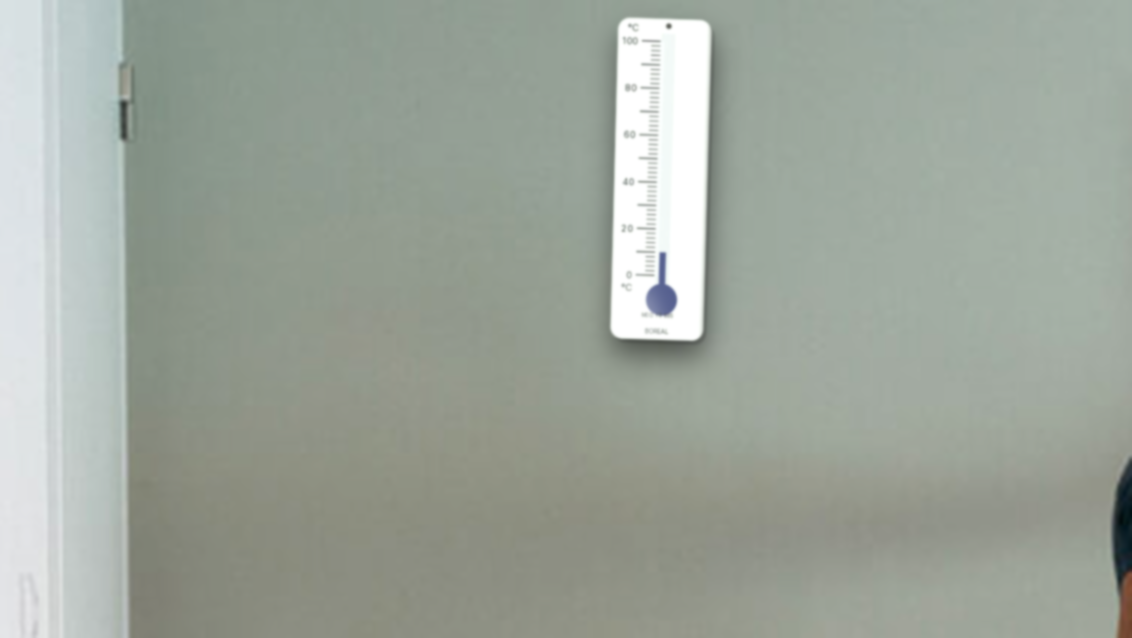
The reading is 10 °C
